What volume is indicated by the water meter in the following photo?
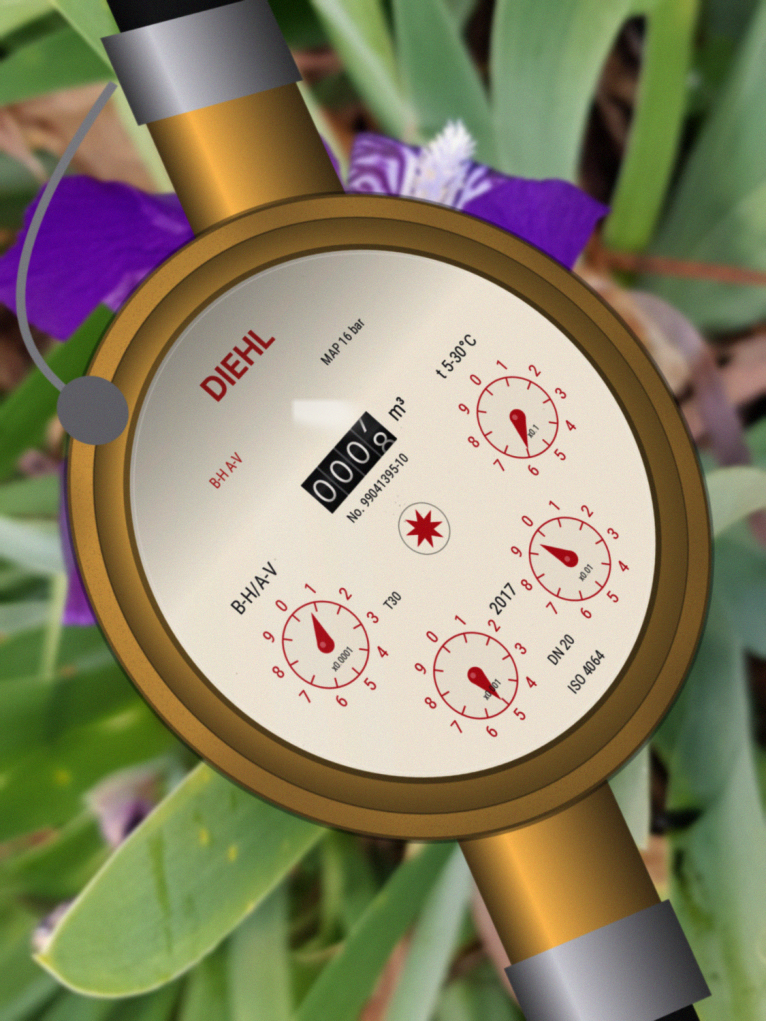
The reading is 7.5950 m³
